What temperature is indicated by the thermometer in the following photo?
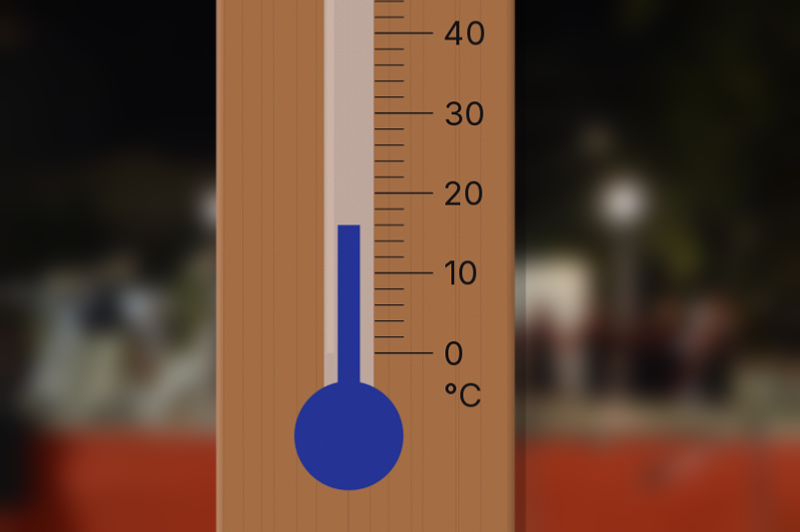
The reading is 16 °C
